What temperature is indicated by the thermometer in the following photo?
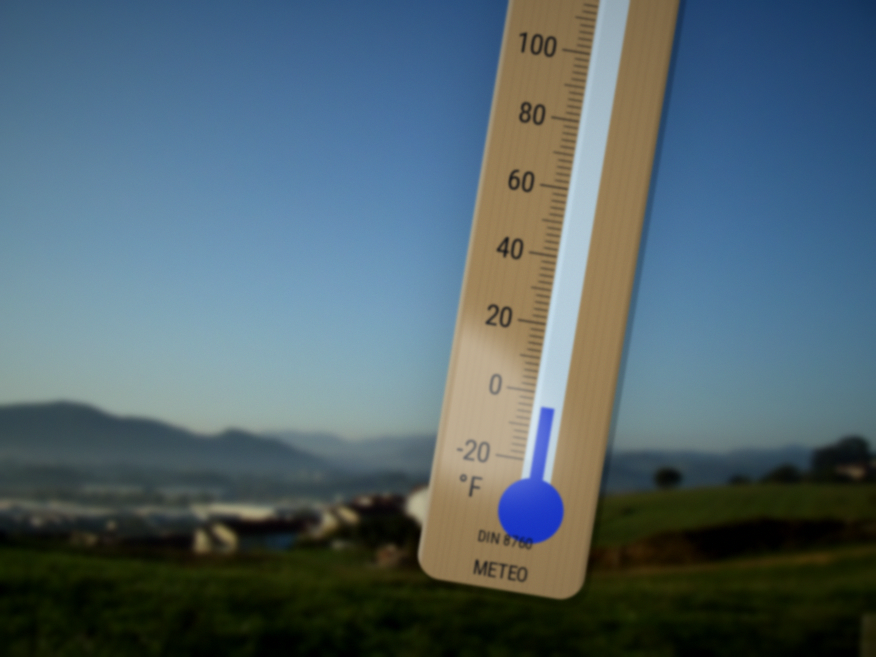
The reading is -4 °F
